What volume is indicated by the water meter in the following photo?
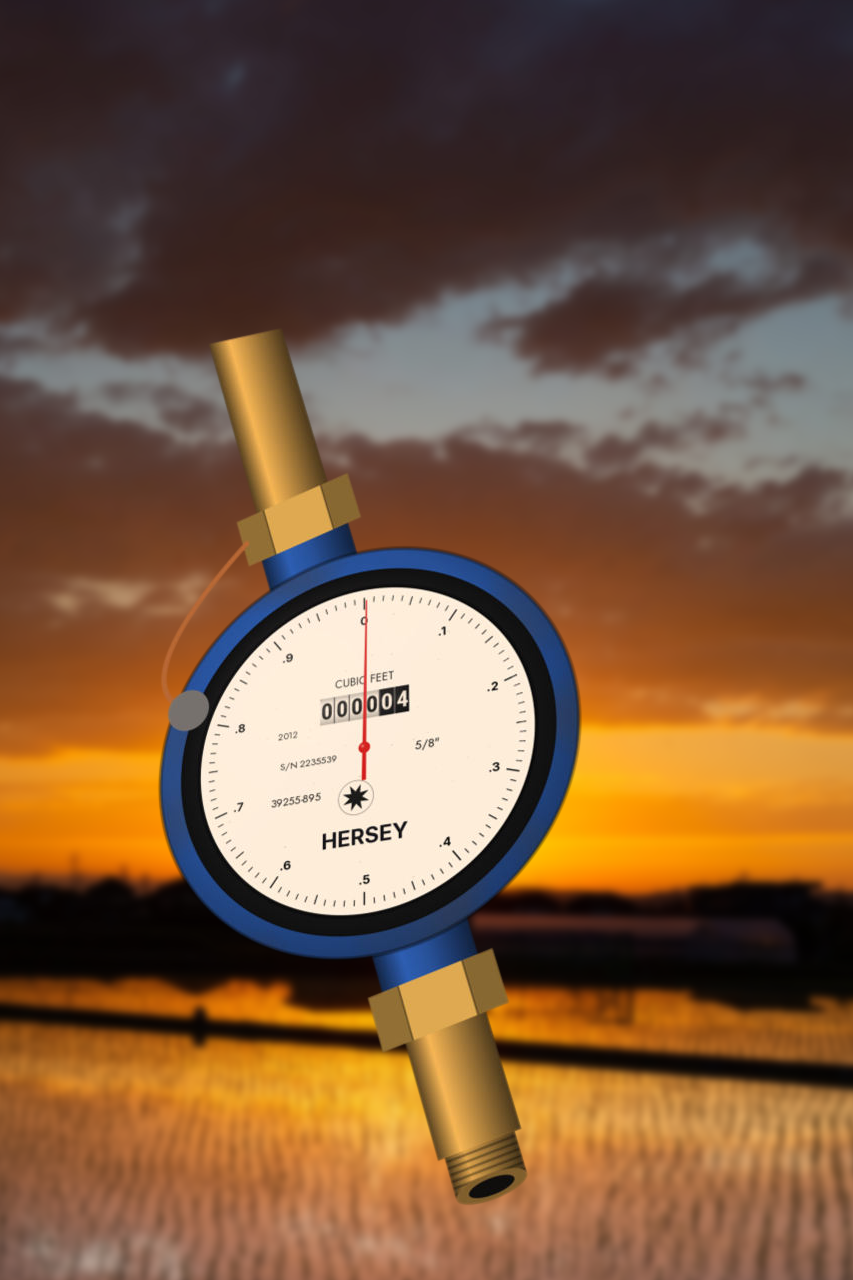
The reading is 4.00 ft³
